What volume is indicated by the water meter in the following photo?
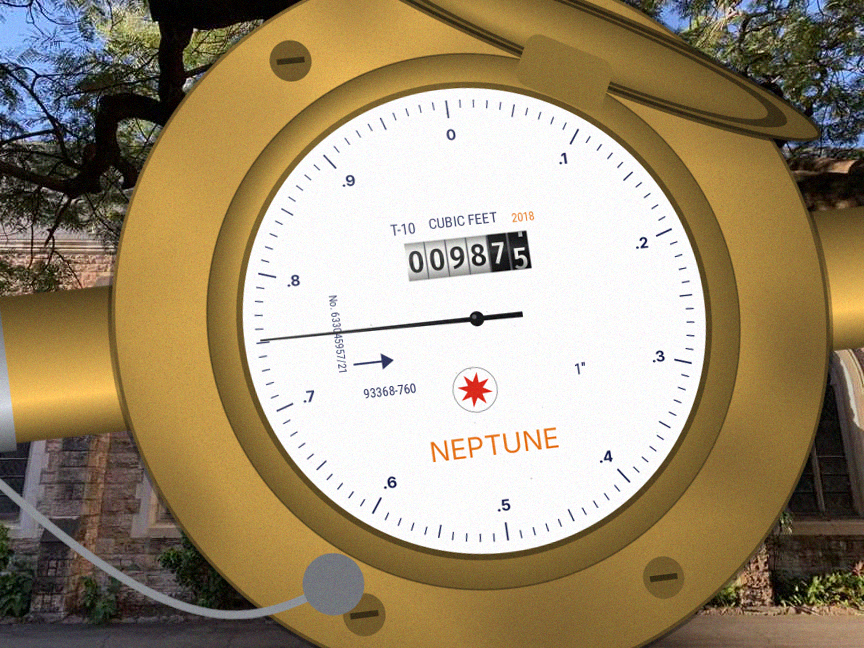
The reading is 9874.75 ft³
